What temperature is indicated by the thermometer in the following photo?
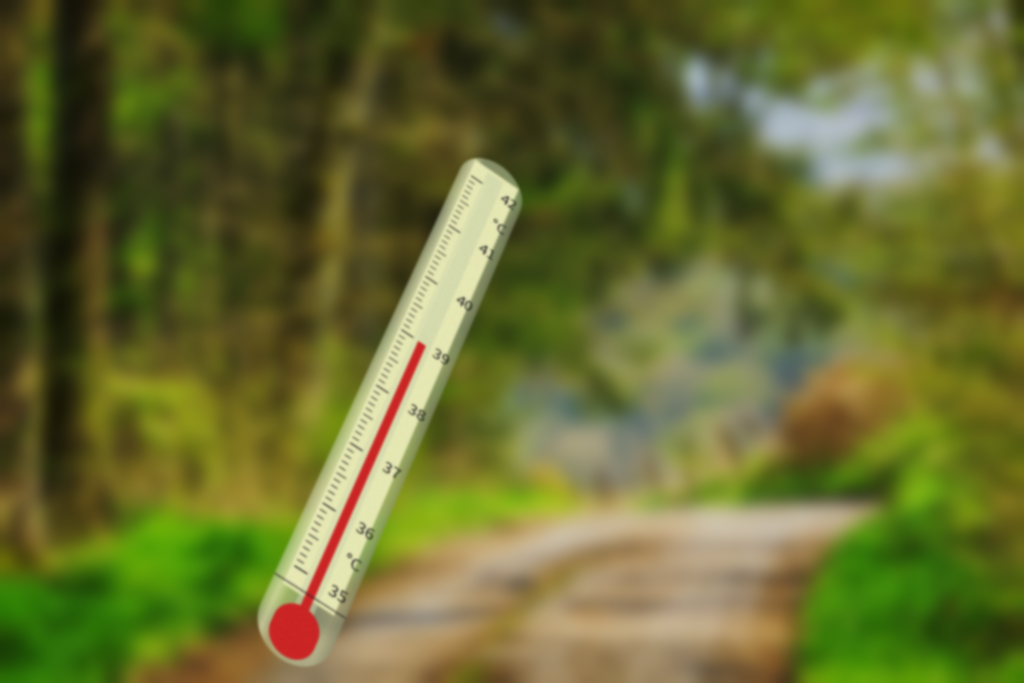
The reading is 39 °C
